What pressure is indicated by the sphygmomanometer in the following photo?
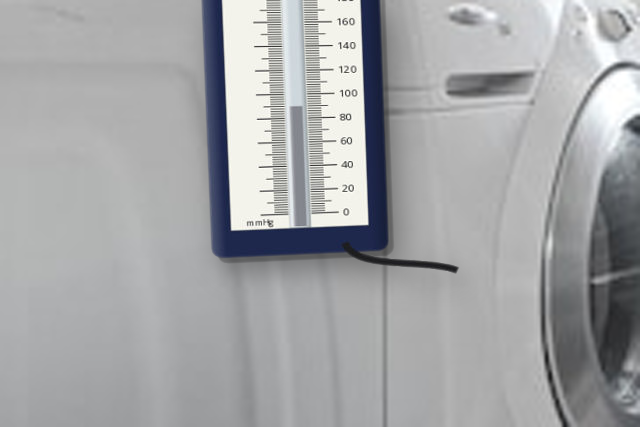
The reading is 90 mmHg
